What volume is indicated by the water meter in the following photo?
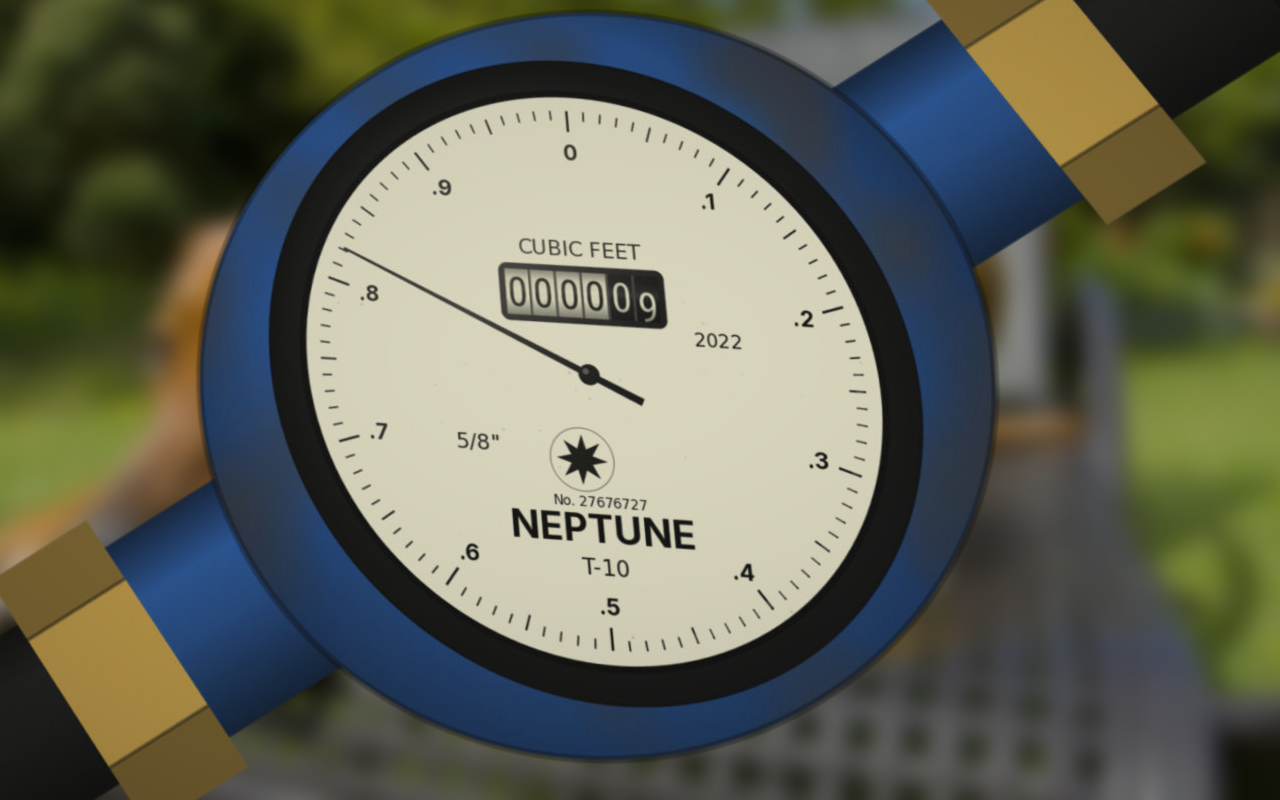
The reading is 8.82 ft³
